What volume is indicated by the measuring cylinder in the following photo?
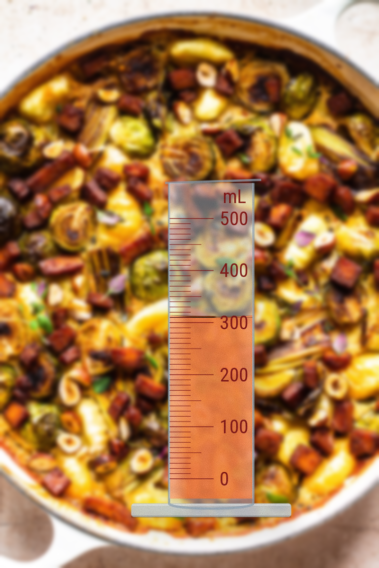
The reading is 310 mL
